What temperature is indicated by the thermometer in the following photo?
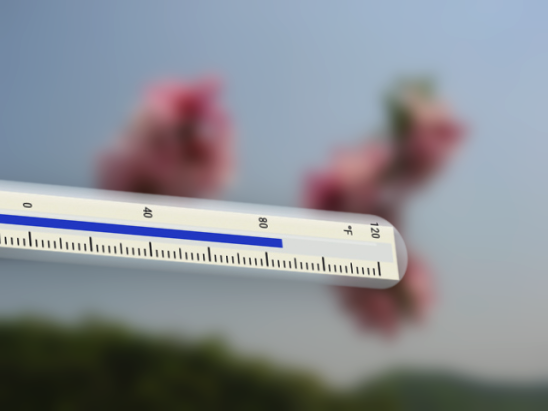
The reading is 86 °F
